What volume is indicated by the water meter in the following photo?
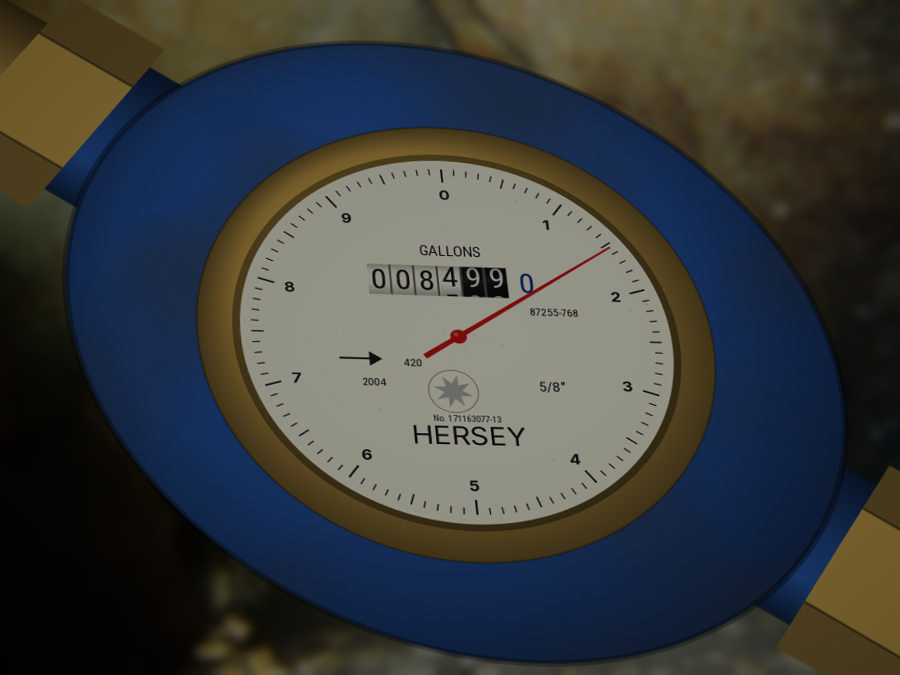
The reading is 84991.5 gal
